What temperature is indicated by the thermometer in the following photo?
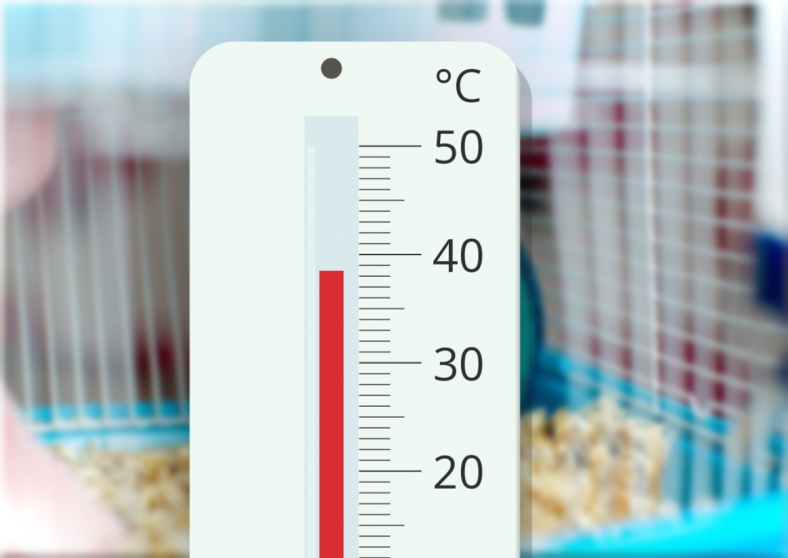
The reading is 38.5 °C
